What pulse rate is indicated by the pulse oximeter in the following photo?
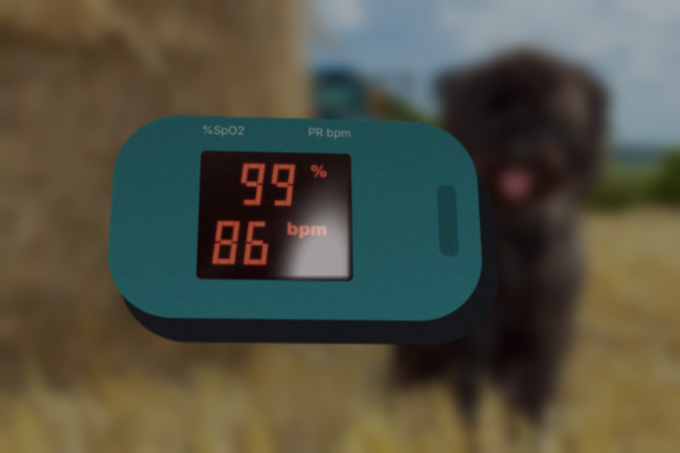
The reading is 86 bpm
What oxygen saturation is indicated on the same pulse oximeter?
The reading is 99 %
